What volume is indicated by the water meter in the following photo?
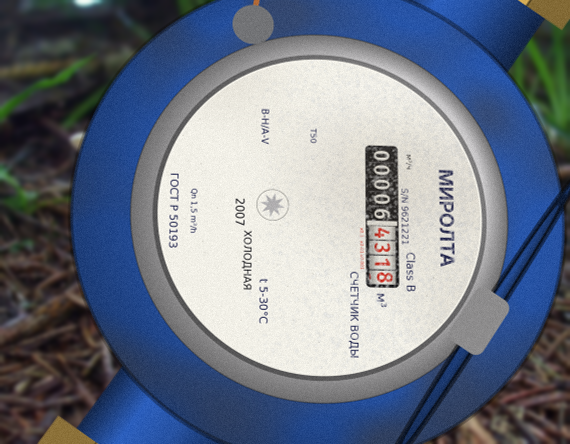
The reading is 6.4318 m³
